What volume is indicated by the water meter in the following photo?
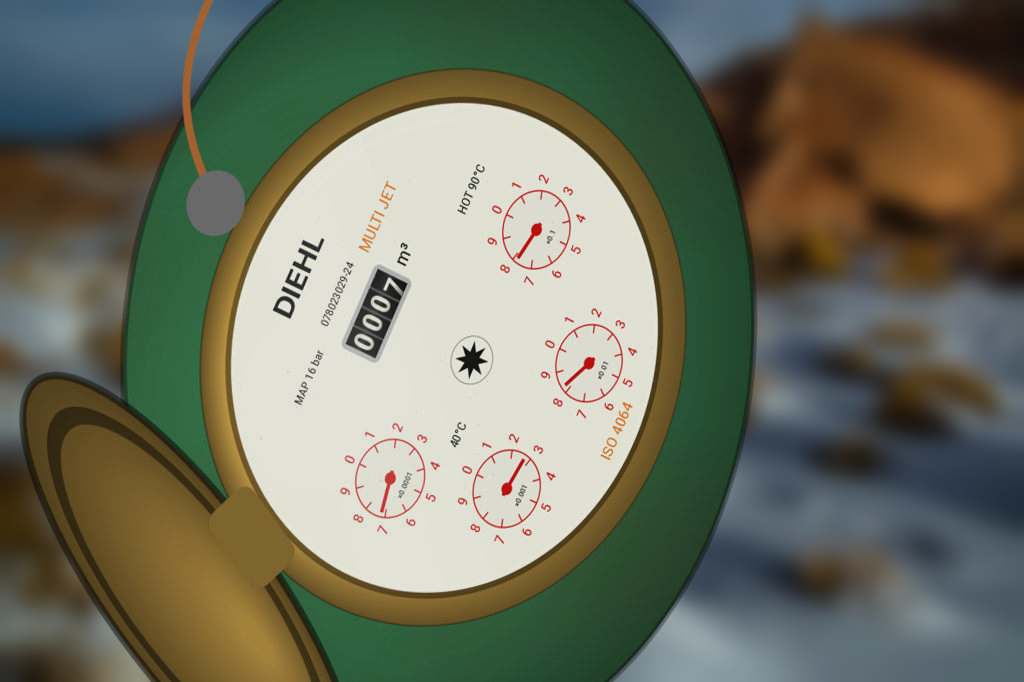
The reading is 6.7827 m³
